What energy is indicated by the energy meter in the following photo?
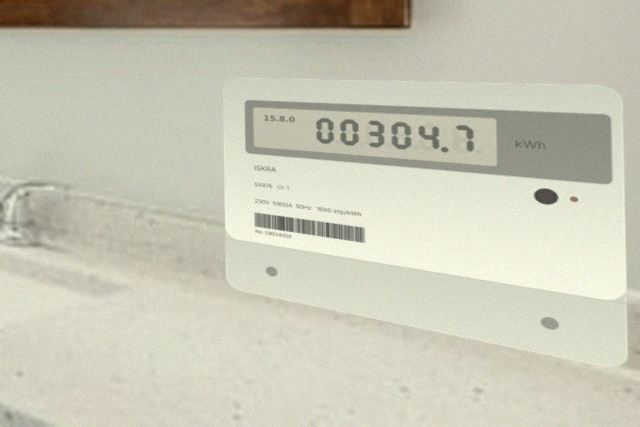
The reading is 304.7 kWh
